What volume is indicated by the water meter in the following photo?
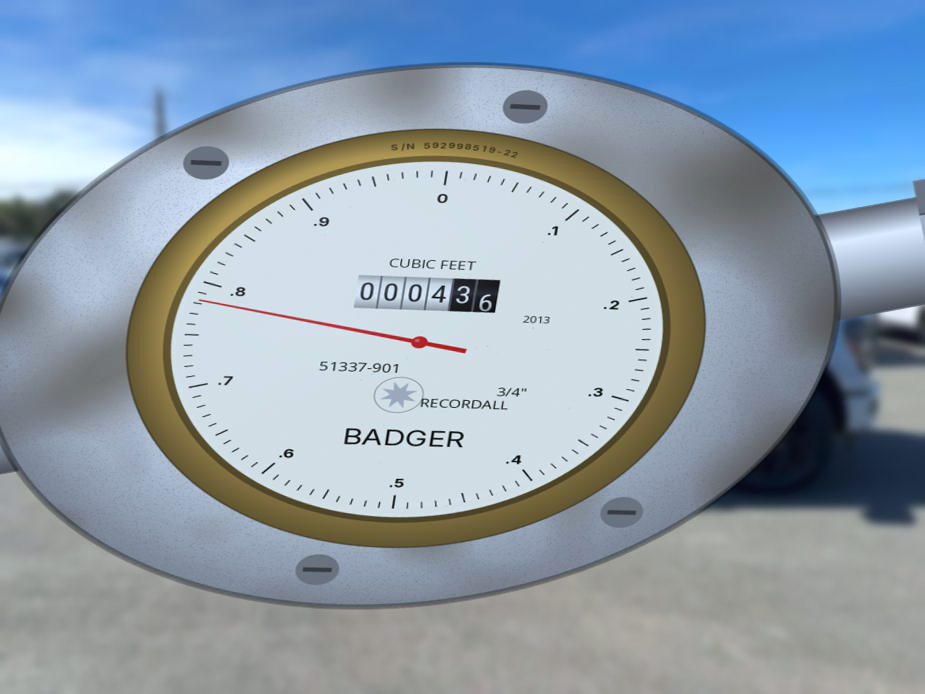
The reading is 435.78 ft³
